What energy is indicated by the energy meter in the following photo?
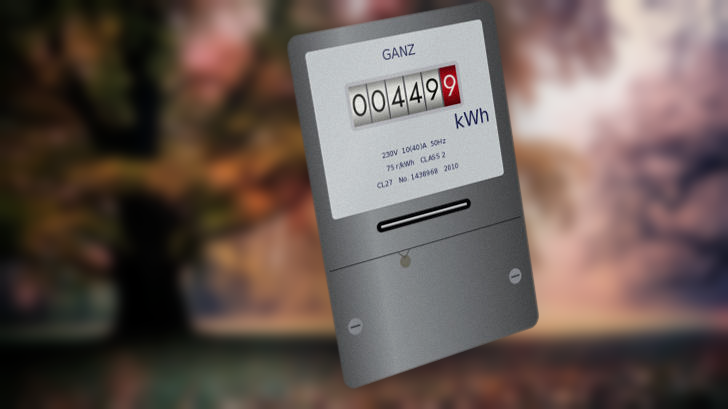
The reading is 449.9 kWh
